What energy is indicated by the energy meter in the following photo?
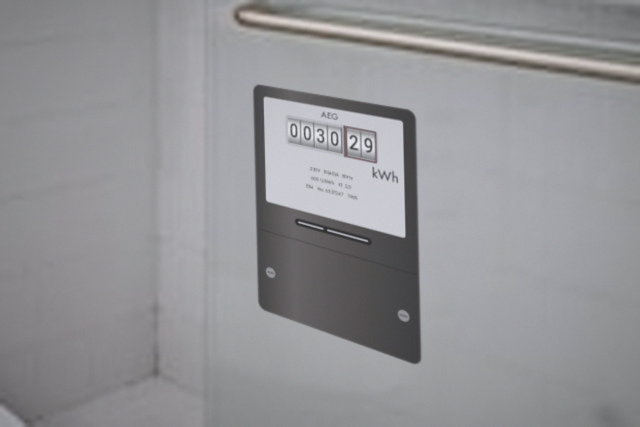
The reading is 30.29 kWh
